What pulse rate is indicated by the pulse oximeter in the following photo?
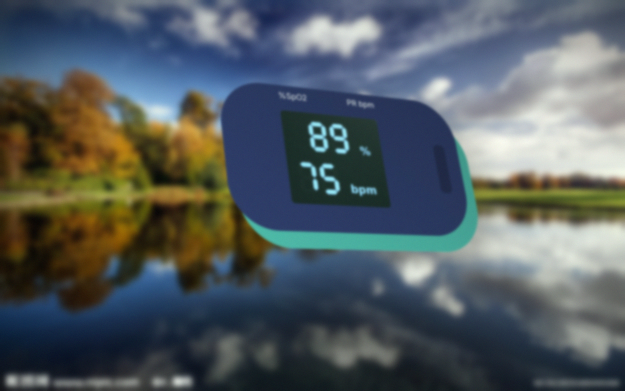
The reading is 75 bpm
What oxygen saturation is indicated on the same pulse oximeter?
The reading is 89 %
